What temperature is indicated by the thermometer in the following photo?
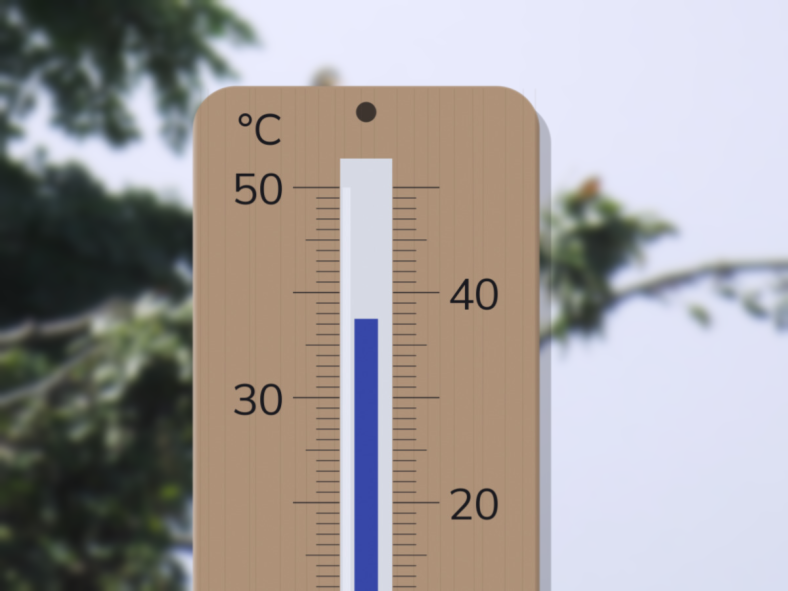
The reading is 37.5 °C
